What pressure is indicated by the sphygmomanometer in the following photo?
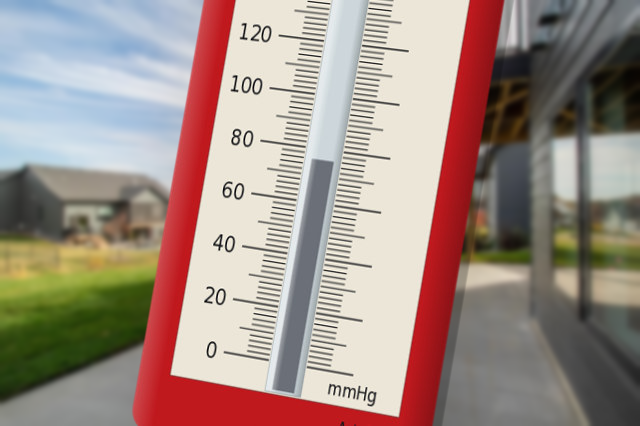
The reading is 76 mmHg
